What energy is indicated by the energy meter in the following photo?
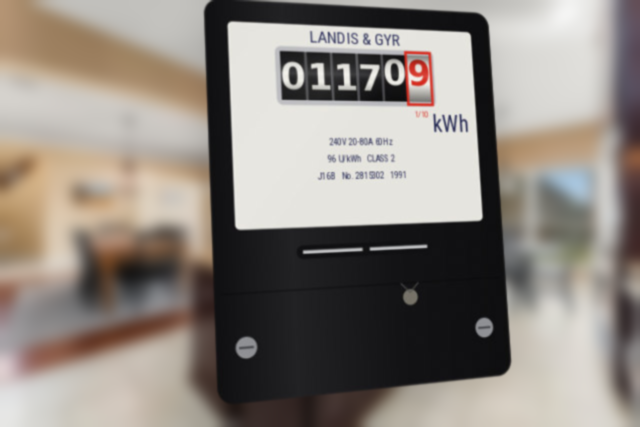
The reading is 1170.9 kWh
